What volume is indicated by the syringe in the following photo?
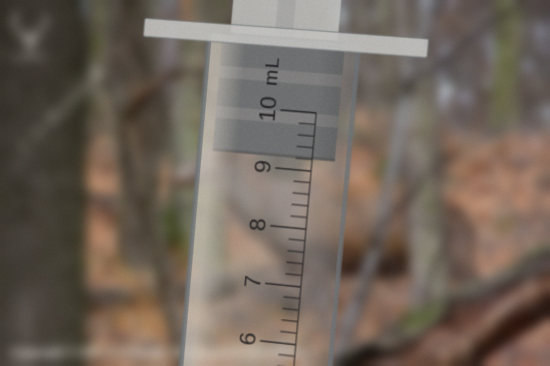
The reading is 9.2 mL
